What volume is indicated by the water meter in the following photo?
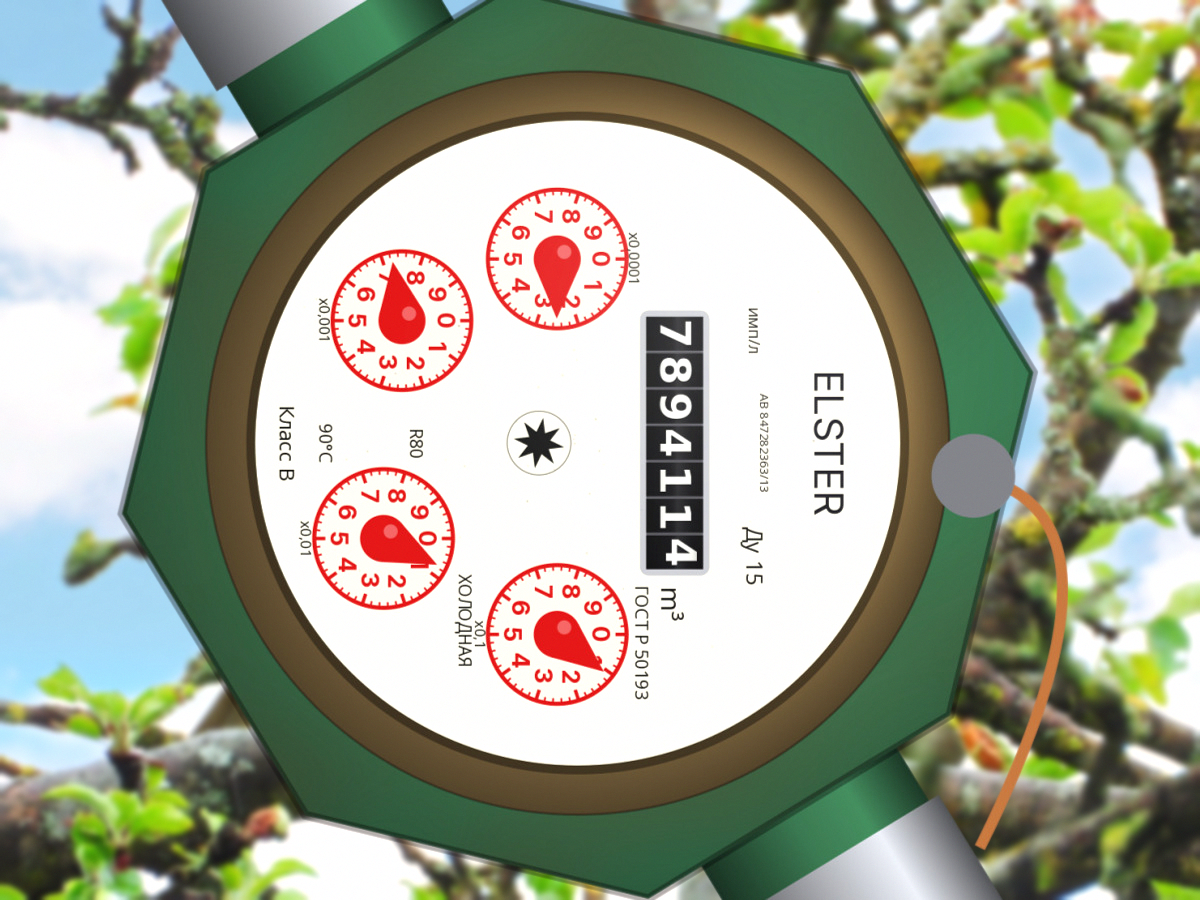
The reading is 7894114.1072 m³
